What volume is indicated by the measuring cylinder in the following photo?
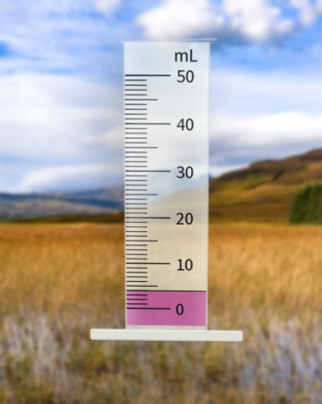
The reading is 4 mL
